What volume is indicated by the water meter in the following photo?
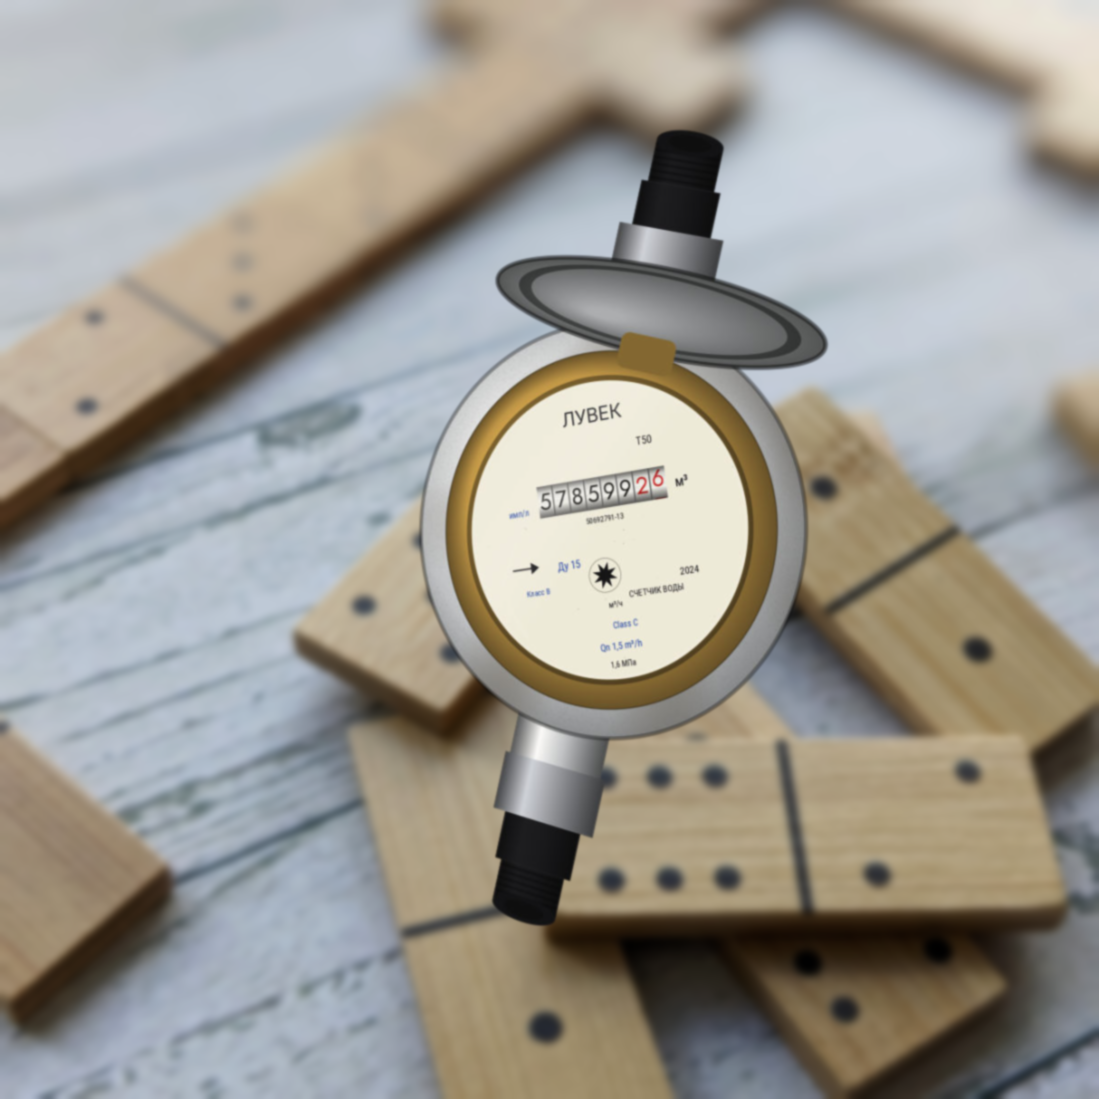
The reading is 578599.26 m³
